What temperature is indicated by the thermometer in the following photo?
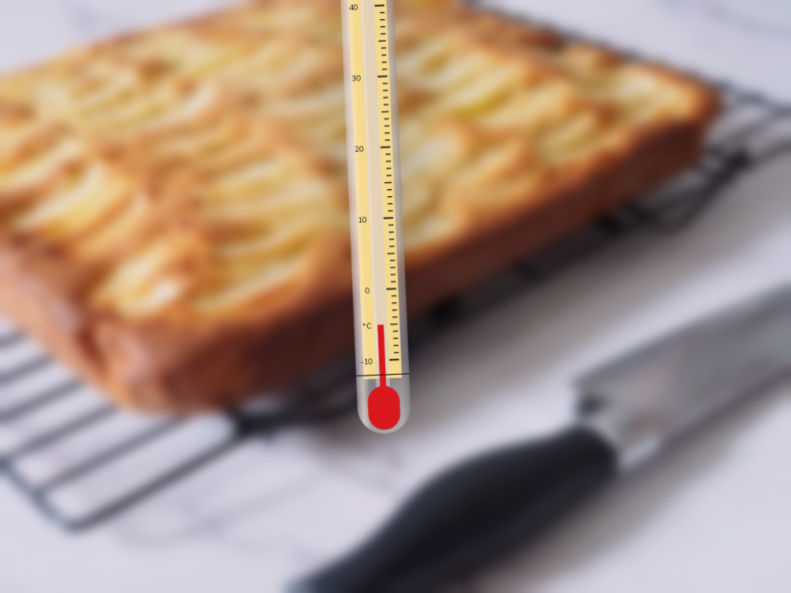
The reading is -5 °C
